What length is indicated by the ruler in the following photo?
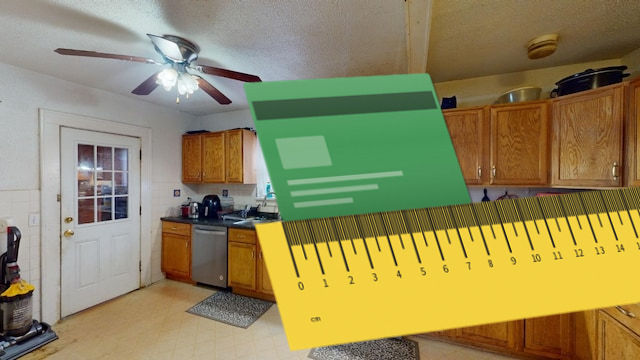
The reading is 8 cm
